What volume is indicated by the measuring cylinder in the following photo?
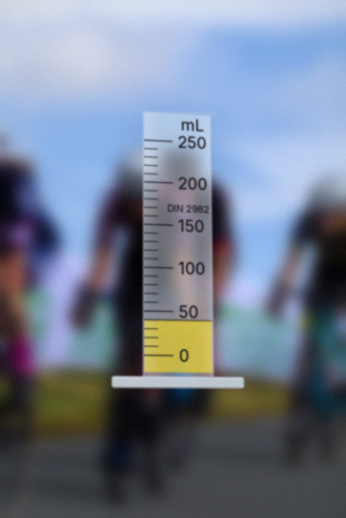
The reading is 40 mL
